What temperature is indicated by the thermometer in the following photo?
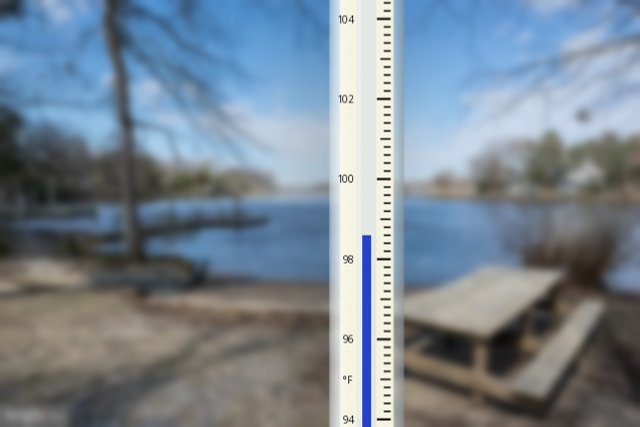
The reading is 98.6 °F
